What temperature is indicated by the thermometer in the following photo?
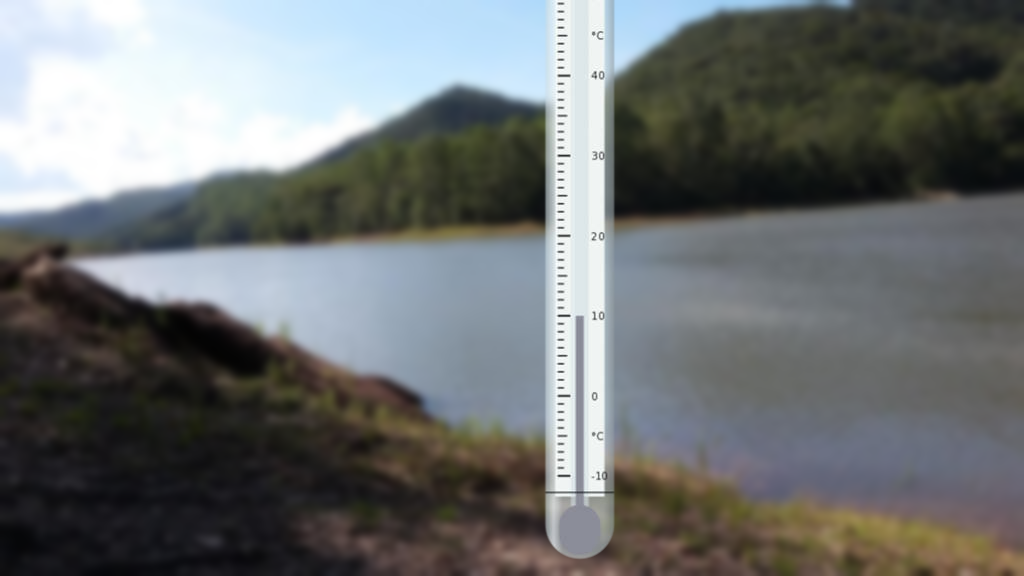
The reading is 10 °C
